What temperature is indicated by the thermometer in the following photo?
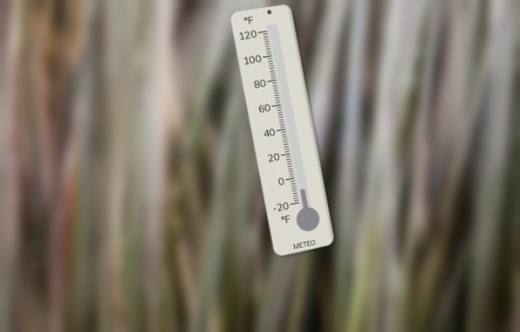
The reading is -10 °F
